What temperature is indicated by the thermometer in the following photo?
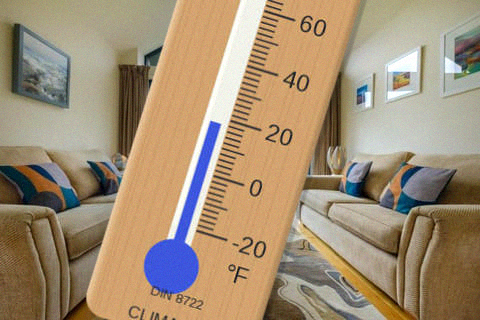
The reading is 18 °F
